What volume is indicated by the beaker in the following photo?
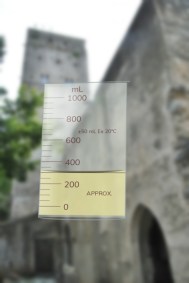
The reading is 300 mL
